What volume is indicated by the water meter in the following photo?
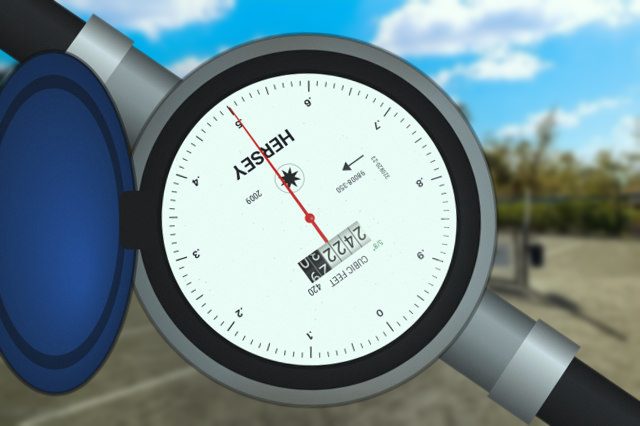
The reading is 242229.50 ft³
